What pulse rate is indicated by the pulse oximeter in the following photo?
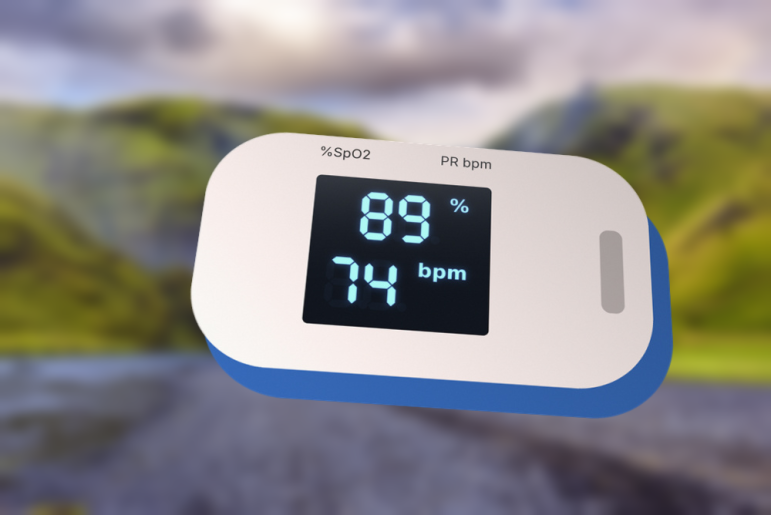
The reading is 74 bpm
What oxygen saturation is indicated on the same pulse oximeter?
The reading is 89 %
